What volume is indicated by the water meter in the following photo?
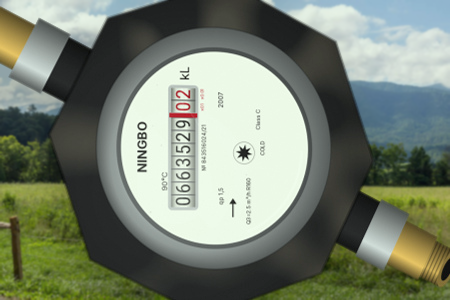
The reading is 663529.02 kL
